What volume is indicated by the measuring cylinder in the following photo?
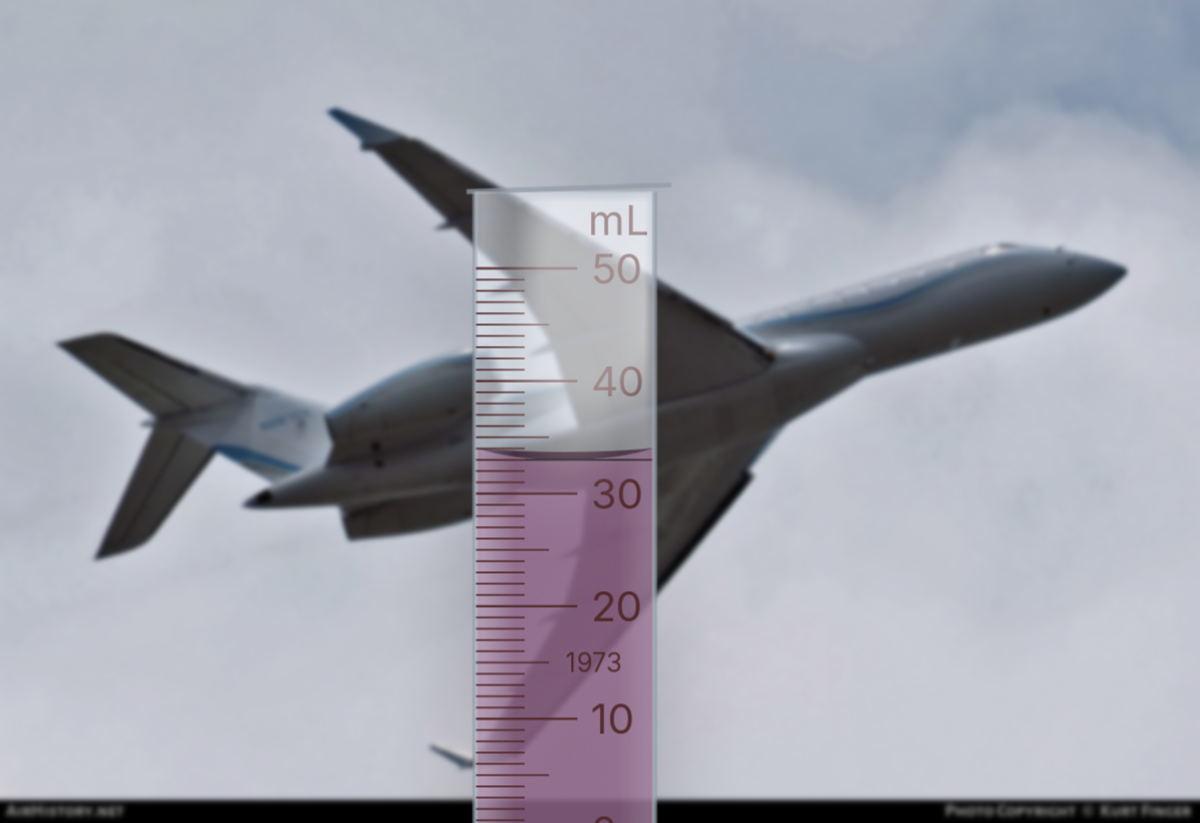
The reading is 33 mL
